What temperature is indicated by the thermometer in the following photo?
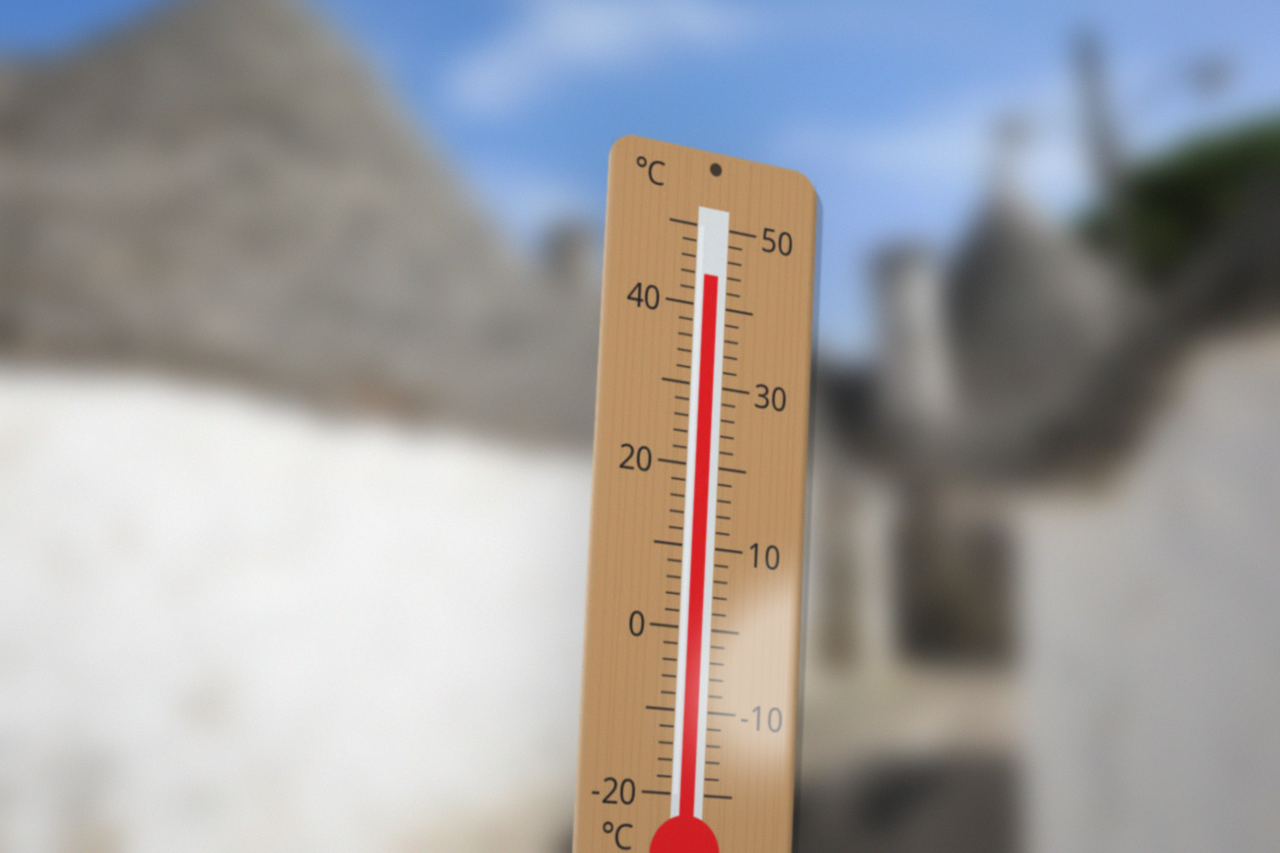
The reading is 44 °C
